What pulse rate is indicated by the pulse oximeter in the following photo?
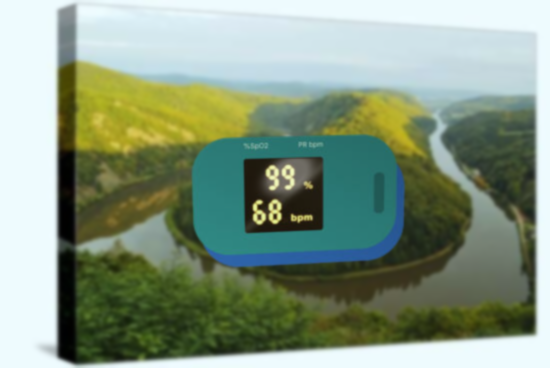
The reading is 68 bpm
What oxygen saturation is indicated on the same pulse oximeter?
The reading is 99 %
